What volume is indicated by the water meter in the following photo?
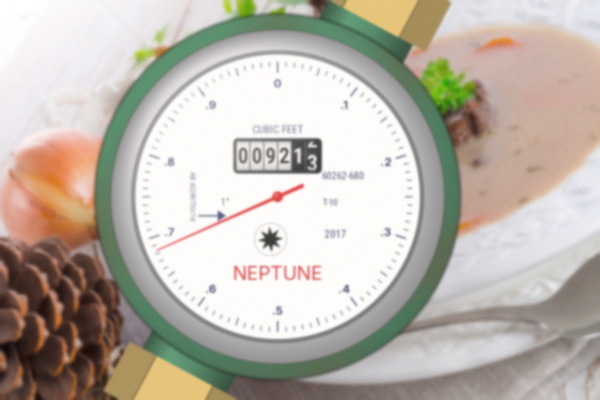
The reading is 9212.68 ft³
